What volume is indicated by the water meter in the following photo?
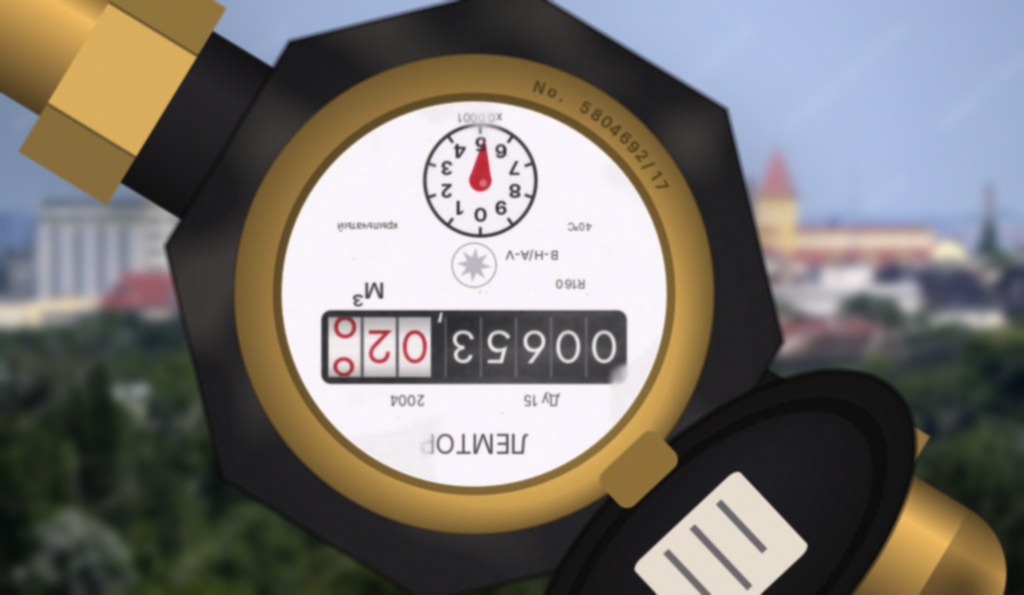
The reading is 653.0285 m³
